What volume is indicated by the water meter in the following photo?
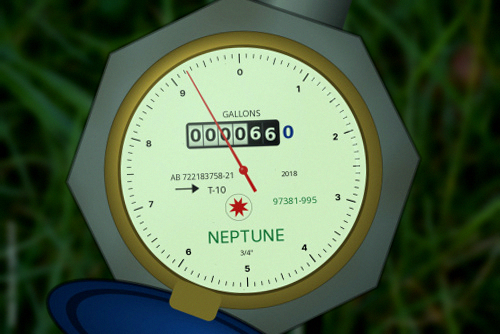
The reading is 659.2 gal
